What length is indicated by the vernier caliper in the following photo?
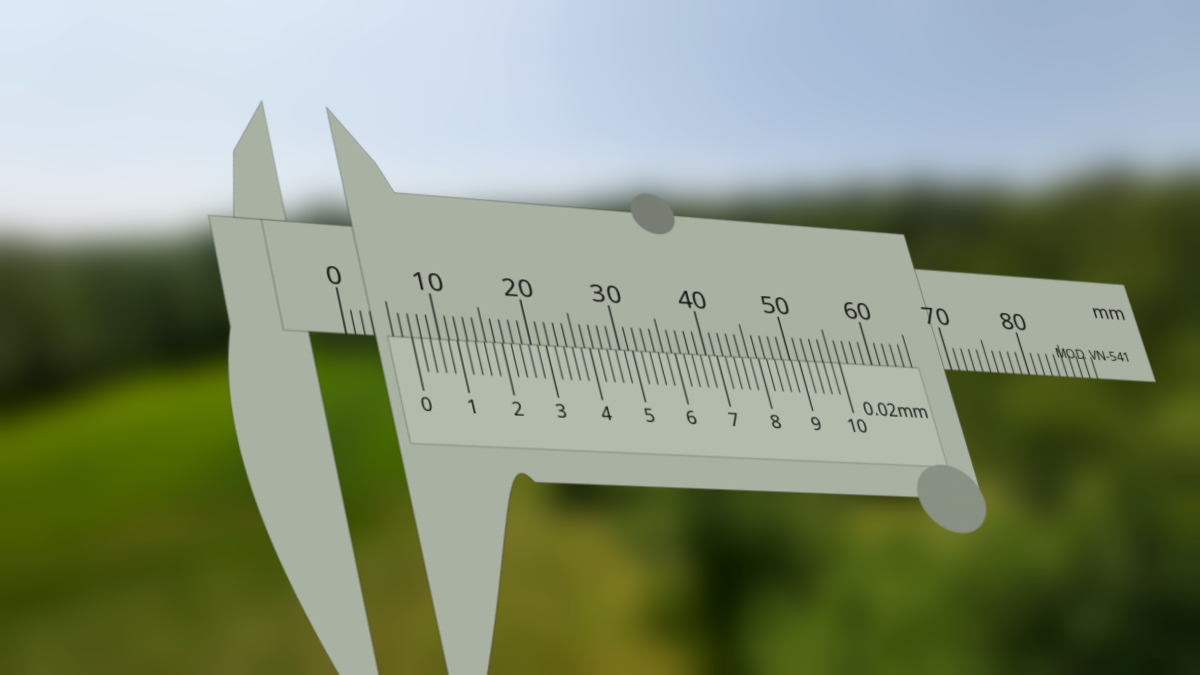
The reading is 7.0 mm
